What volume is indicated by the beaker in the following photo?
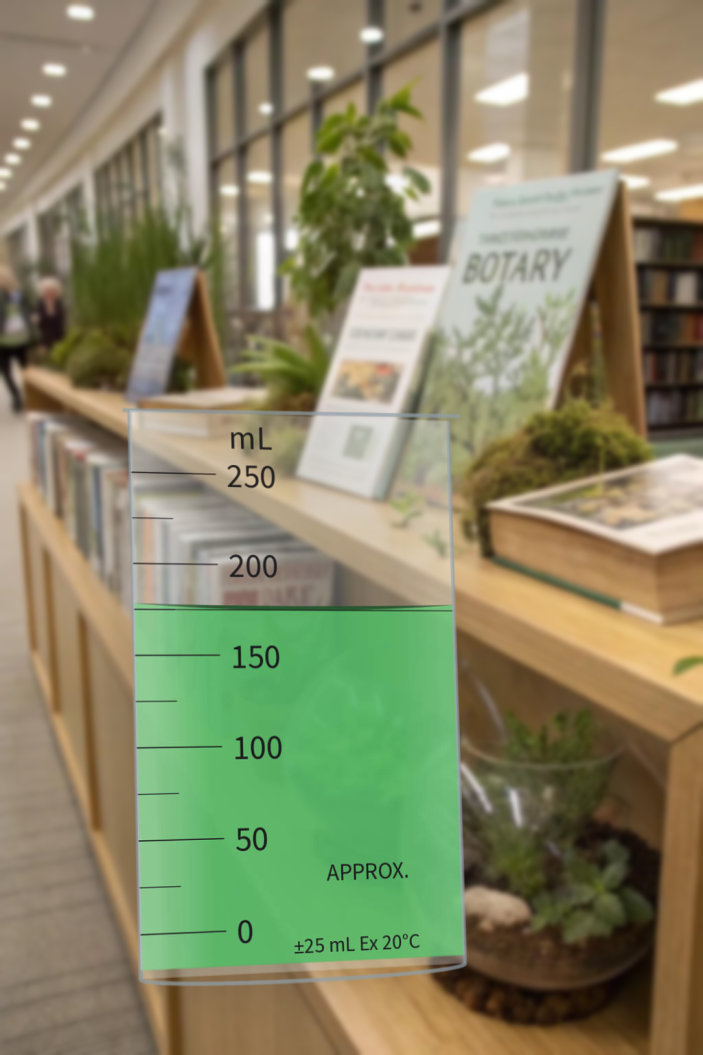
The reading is 175 mL
